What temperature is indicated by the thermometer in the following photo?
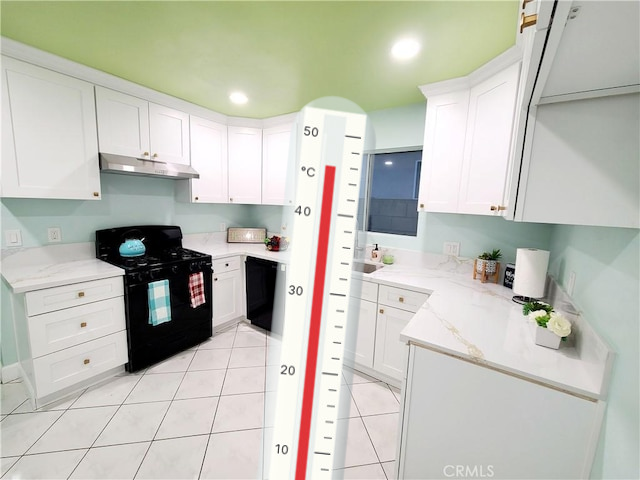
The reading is 46 °C
